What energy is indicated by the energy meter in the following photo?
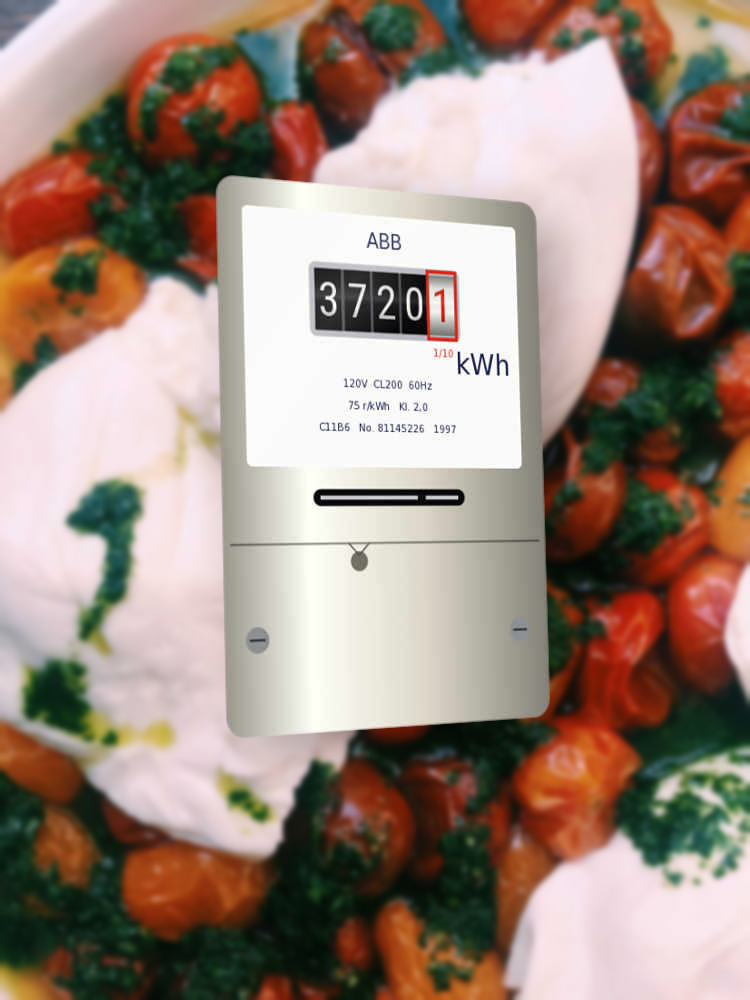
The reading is 3720.1 kWh
